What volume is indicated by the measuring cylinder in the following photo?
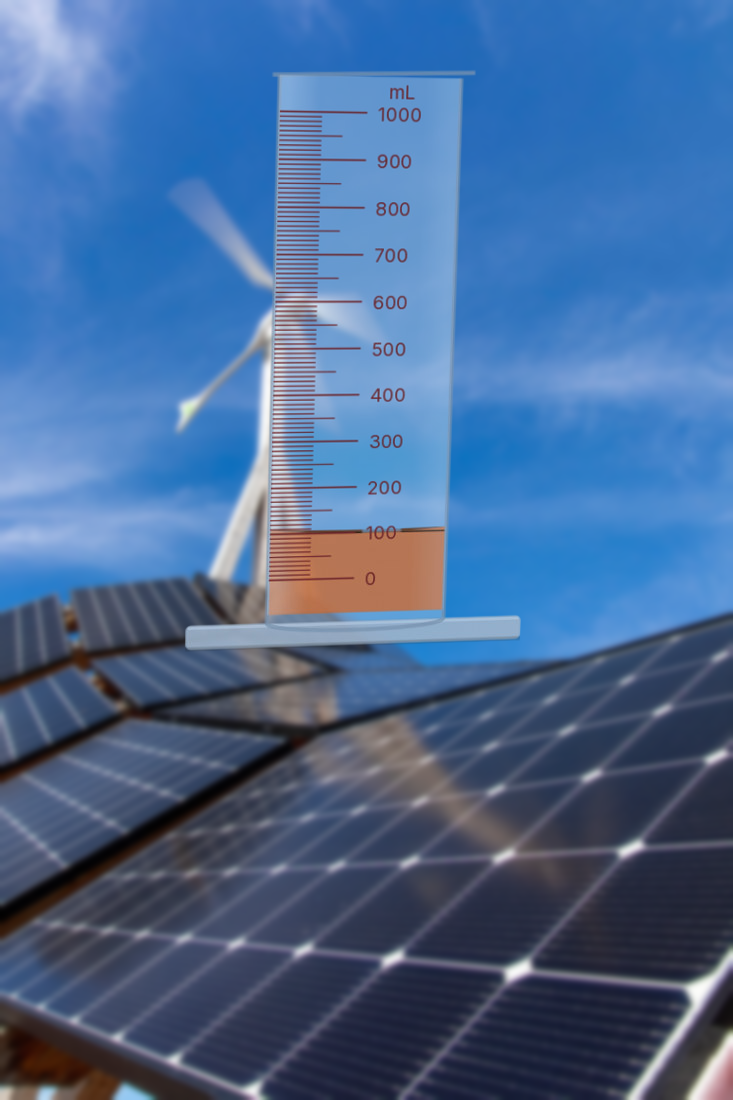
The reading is 100 mL
